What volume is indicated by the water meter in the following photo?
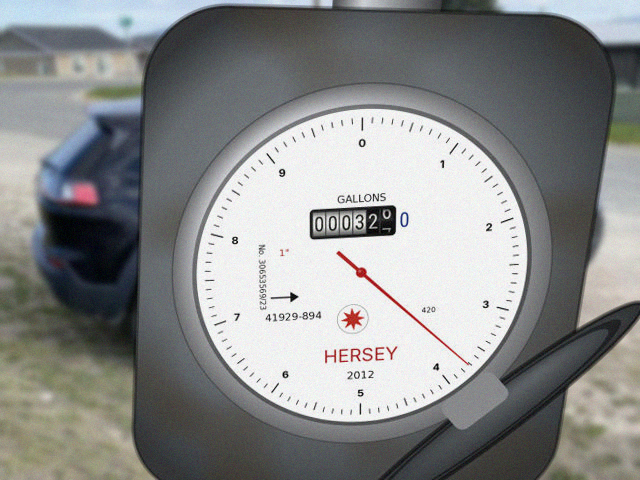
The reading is 3263.7 gal
